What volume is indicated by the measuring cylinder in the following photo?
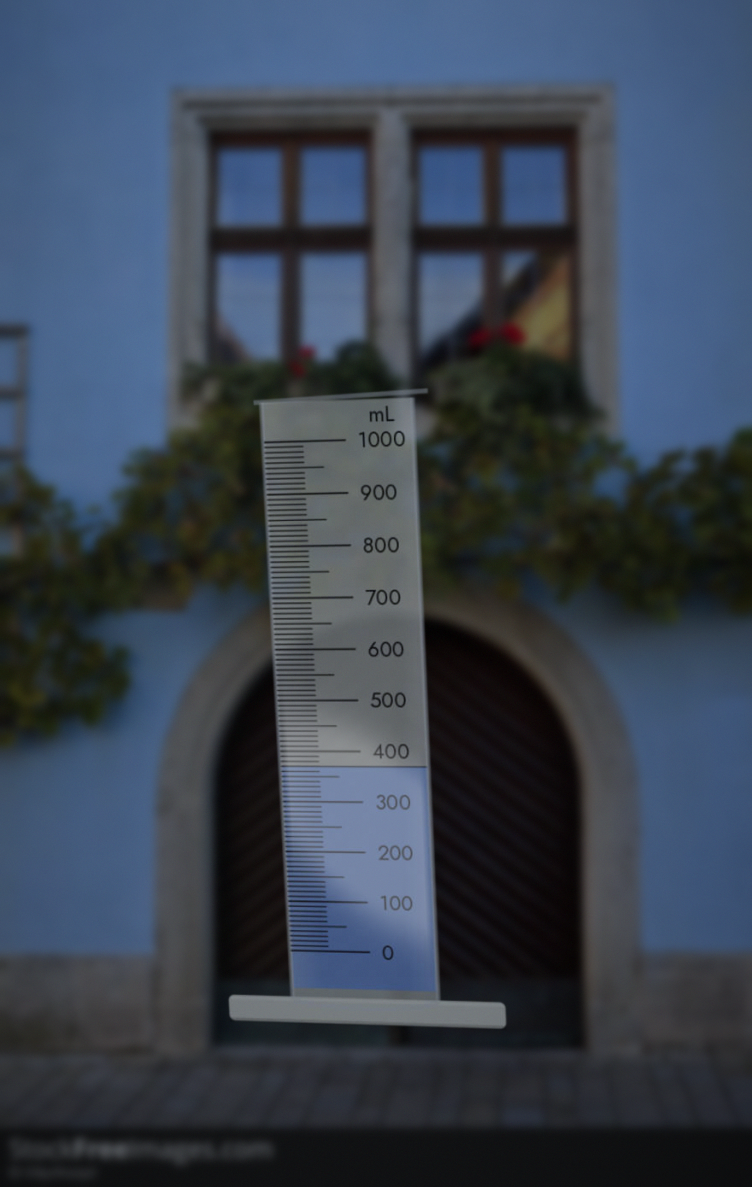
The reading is 370 mL
